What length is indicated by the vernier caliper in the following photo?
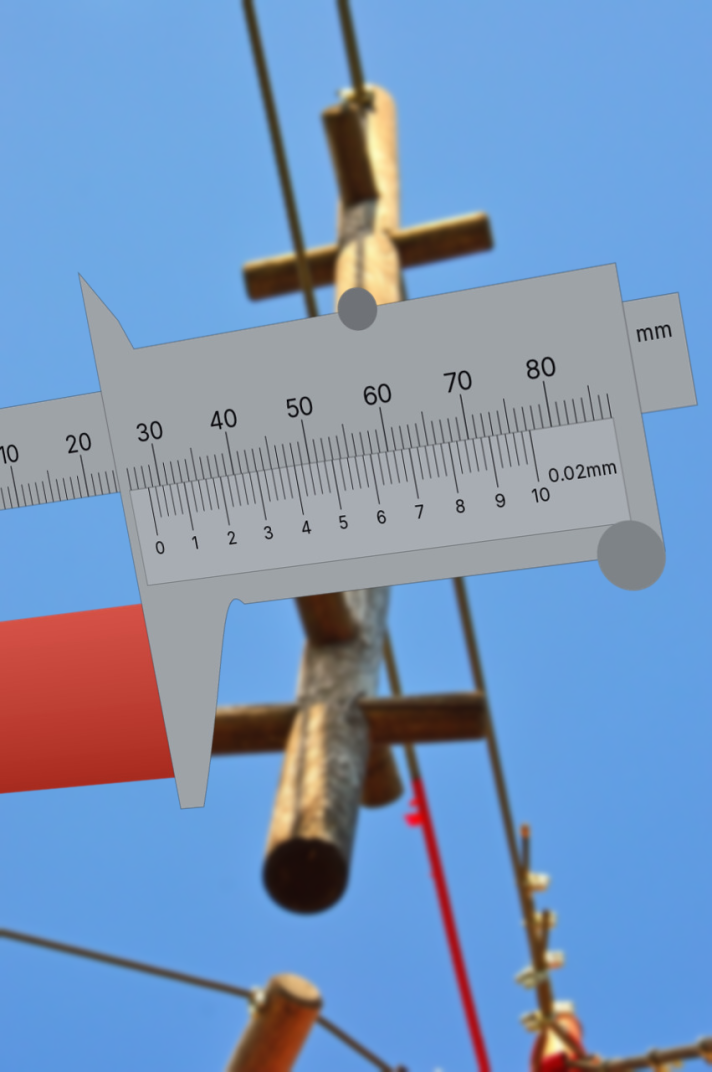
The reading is 28.4 mm
